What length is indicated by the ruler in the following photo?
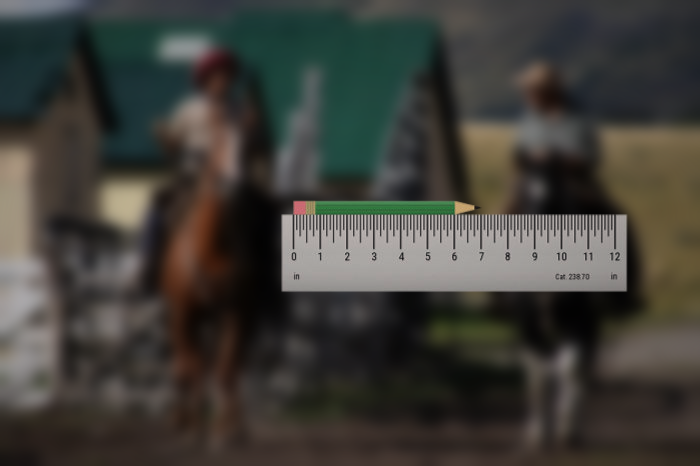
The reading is 7 in
